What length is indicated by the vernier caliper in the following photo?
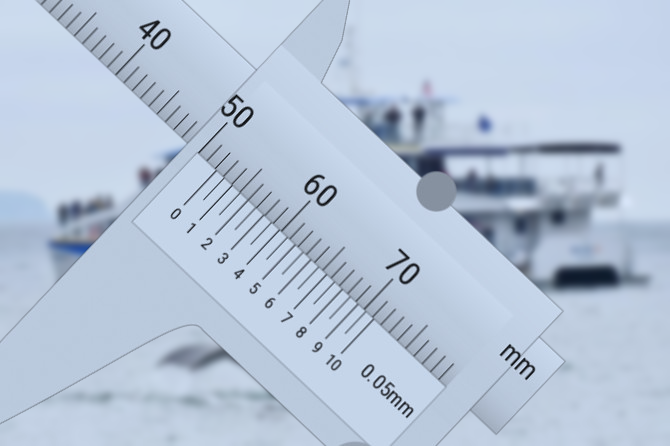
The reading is 52.2 mm
